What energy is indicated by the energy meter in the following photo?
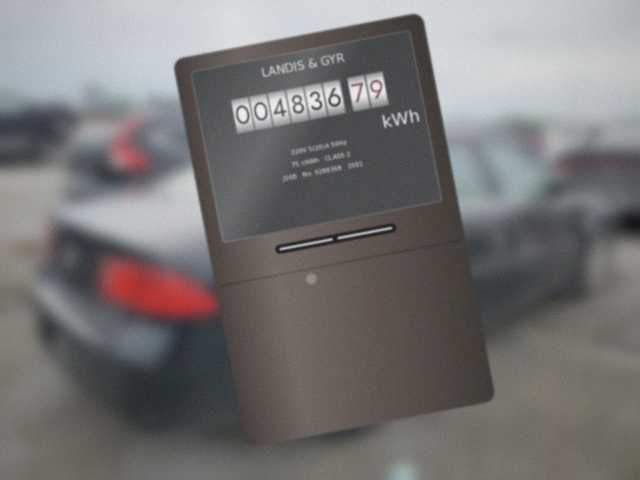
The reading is 4836.79 kWh
